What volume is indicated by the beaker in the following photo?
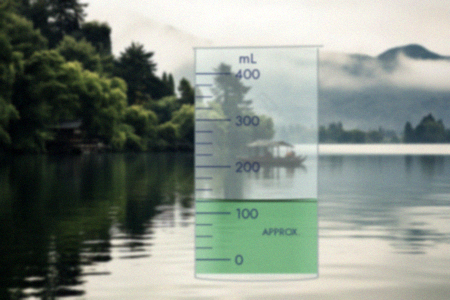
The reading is 125 mL
